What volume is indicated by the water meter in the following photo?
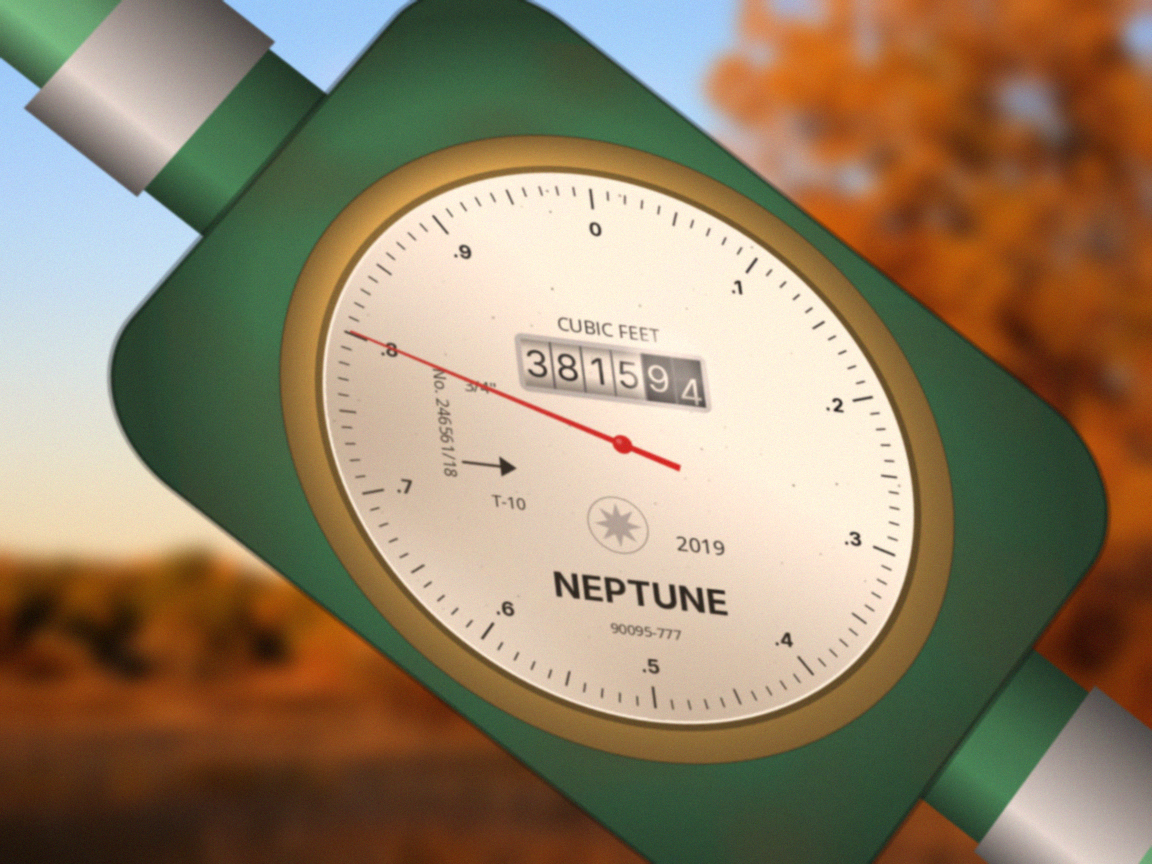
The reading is 381593.80 ft³
